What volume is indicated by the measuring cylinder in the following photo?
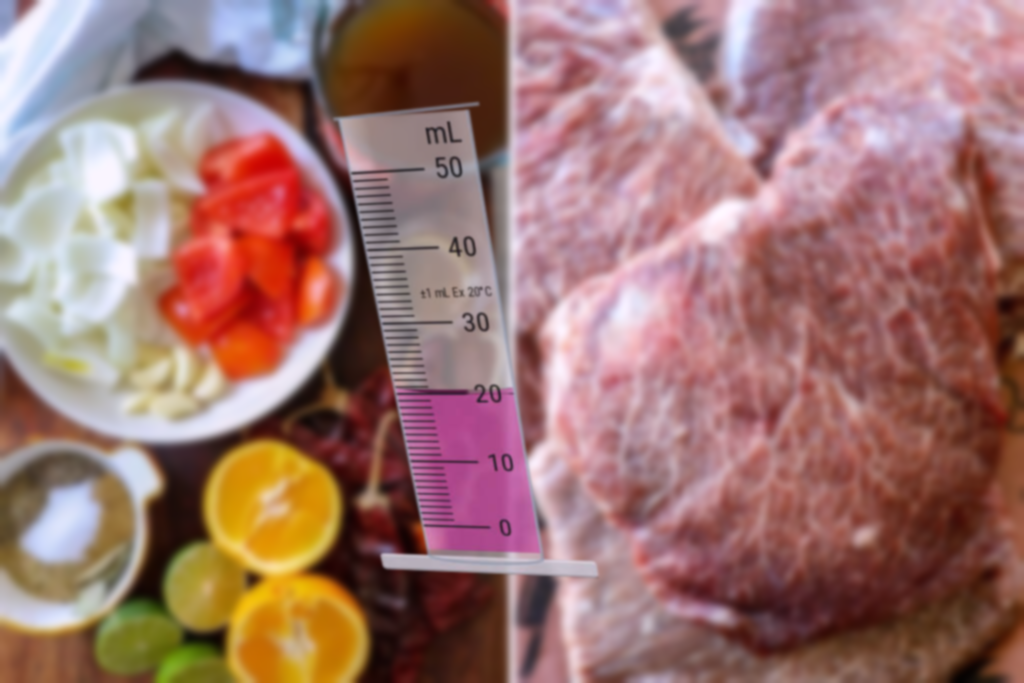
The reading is 20 mL
